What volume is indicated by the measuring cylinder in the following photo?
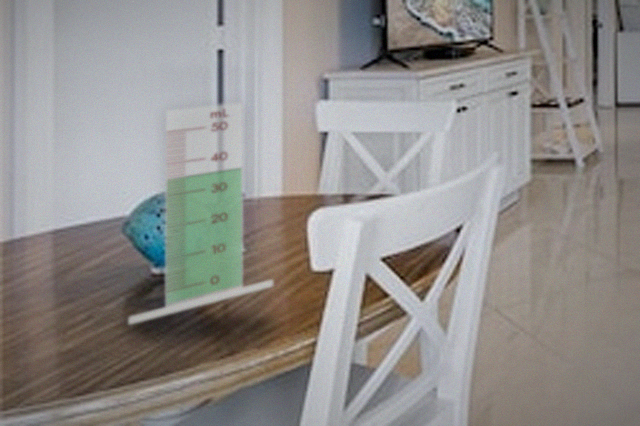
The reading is 35 mL
